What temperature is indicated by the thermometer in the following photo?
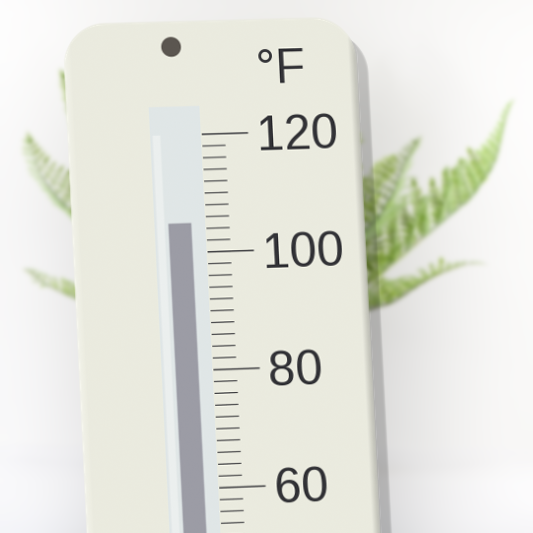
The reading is 105 °F
